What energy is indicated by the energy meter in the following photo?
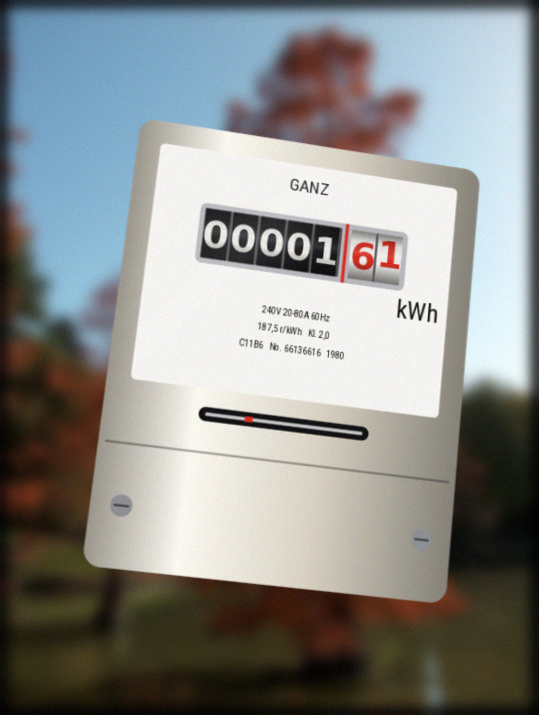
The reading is 1.61 kWh
